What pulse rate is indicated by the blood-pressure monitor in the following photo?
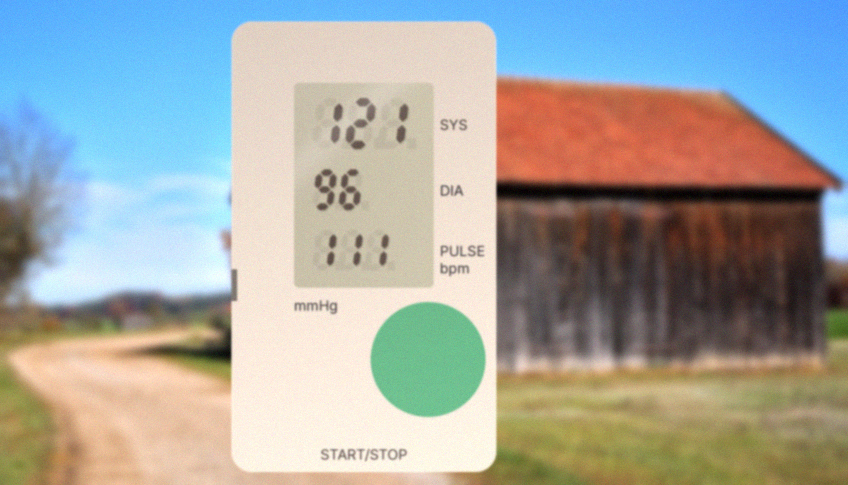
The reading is 111 bpm
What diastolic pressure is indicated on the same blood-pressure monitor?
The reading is 96 mmHg
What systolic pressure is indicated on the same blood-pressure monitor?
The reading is 121 mmHg
